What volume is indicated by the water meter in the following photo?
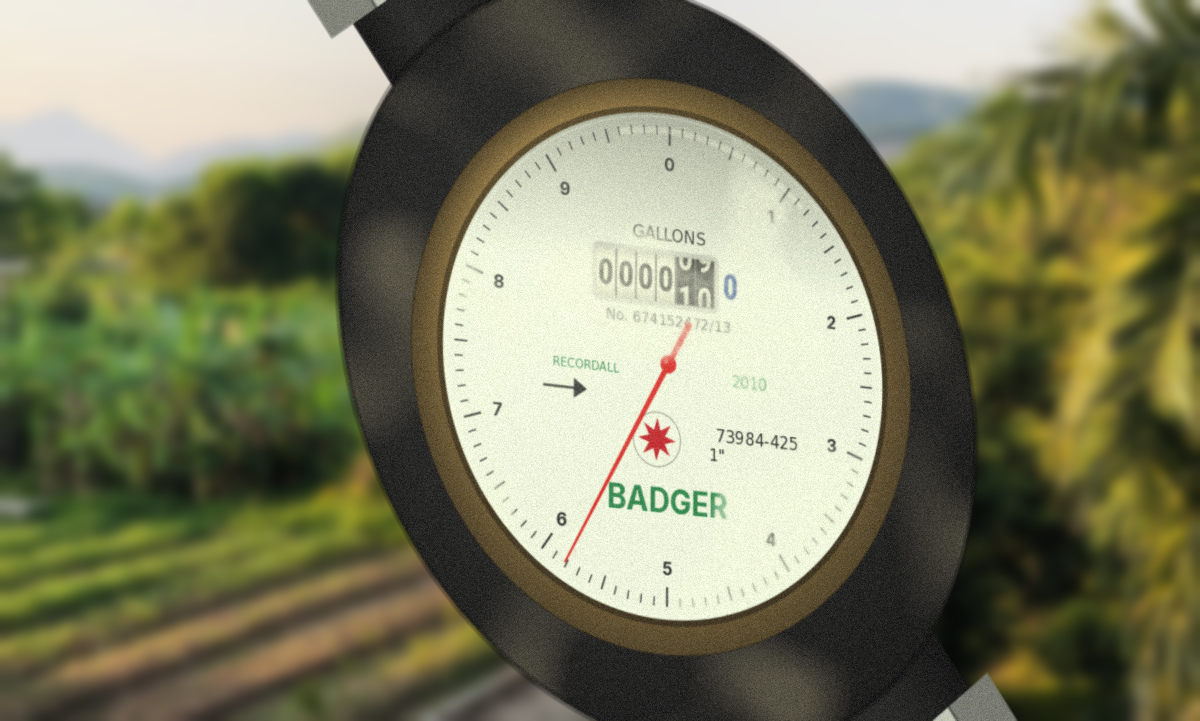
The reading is 95.8 gal
